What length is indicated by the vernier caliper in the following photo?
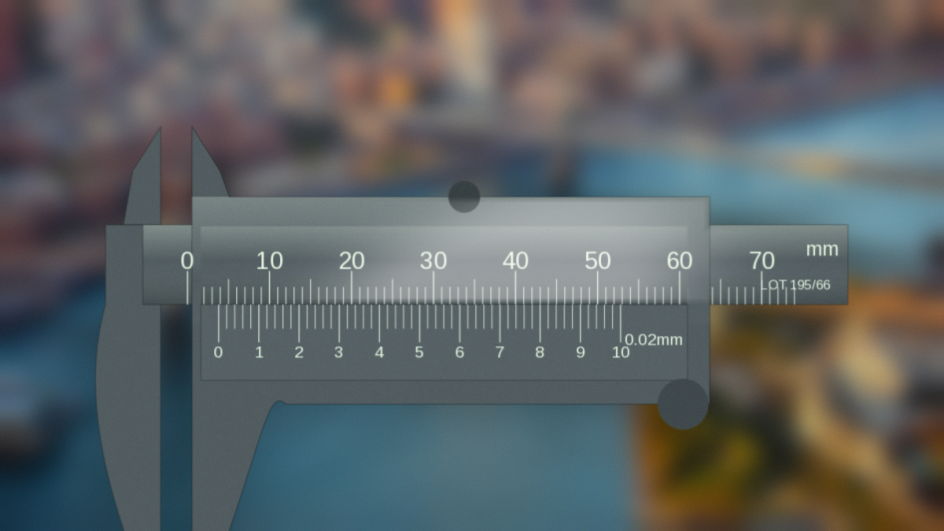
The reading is 3.8 mm
